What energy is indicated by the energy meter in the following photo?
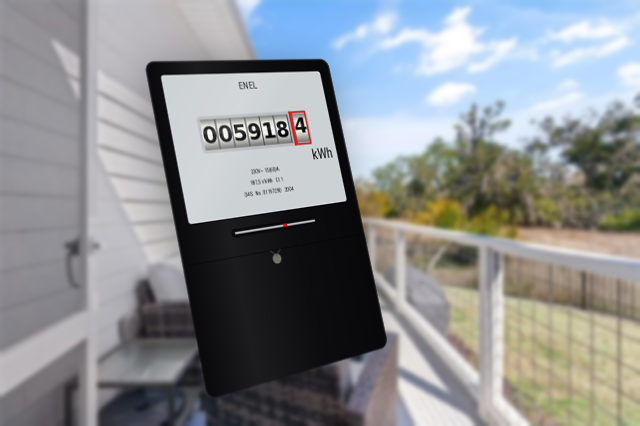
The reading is 5918.4 kWh
